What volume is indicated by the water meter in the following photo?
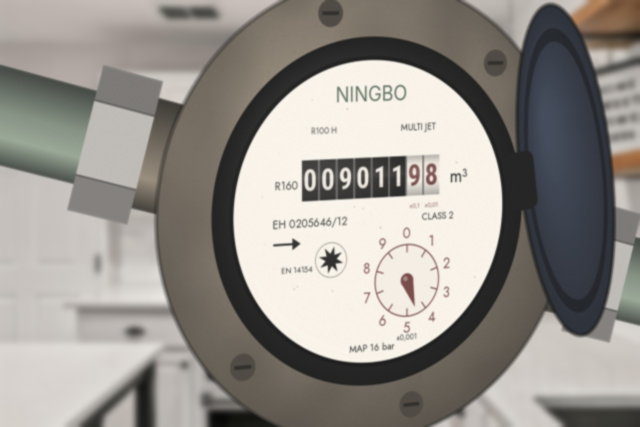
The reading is 9011.984 m³
